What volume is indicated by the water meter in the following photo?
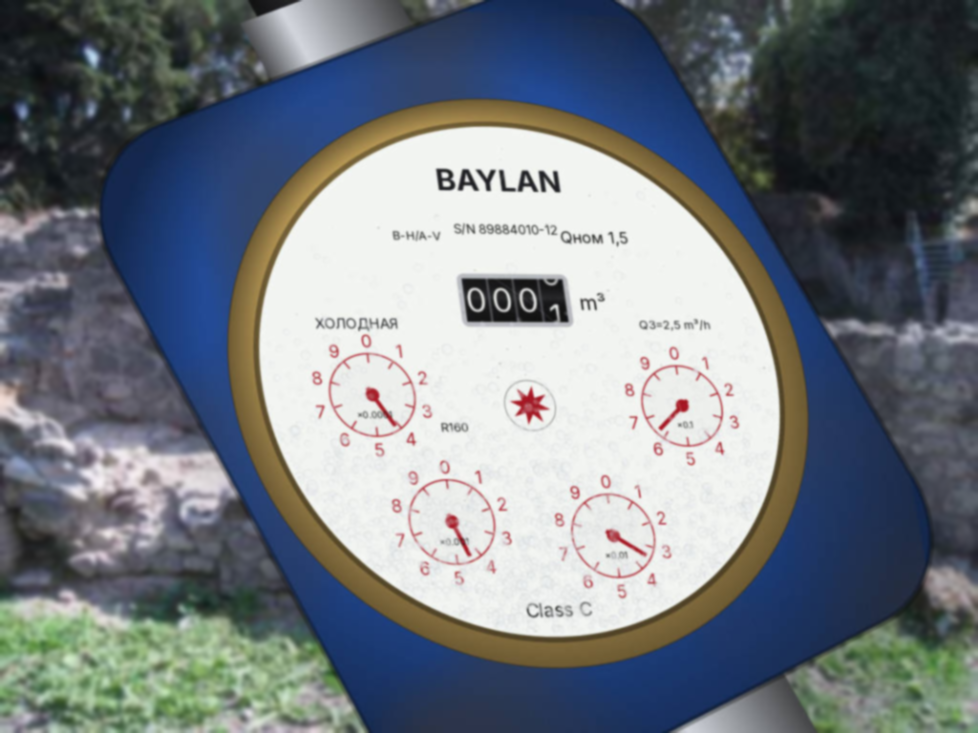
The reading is 0.6344 m³
